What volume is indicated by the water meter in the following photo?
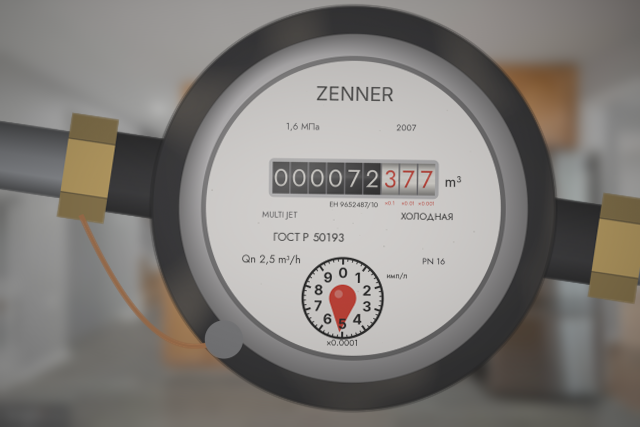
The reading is 72.3775 m³
